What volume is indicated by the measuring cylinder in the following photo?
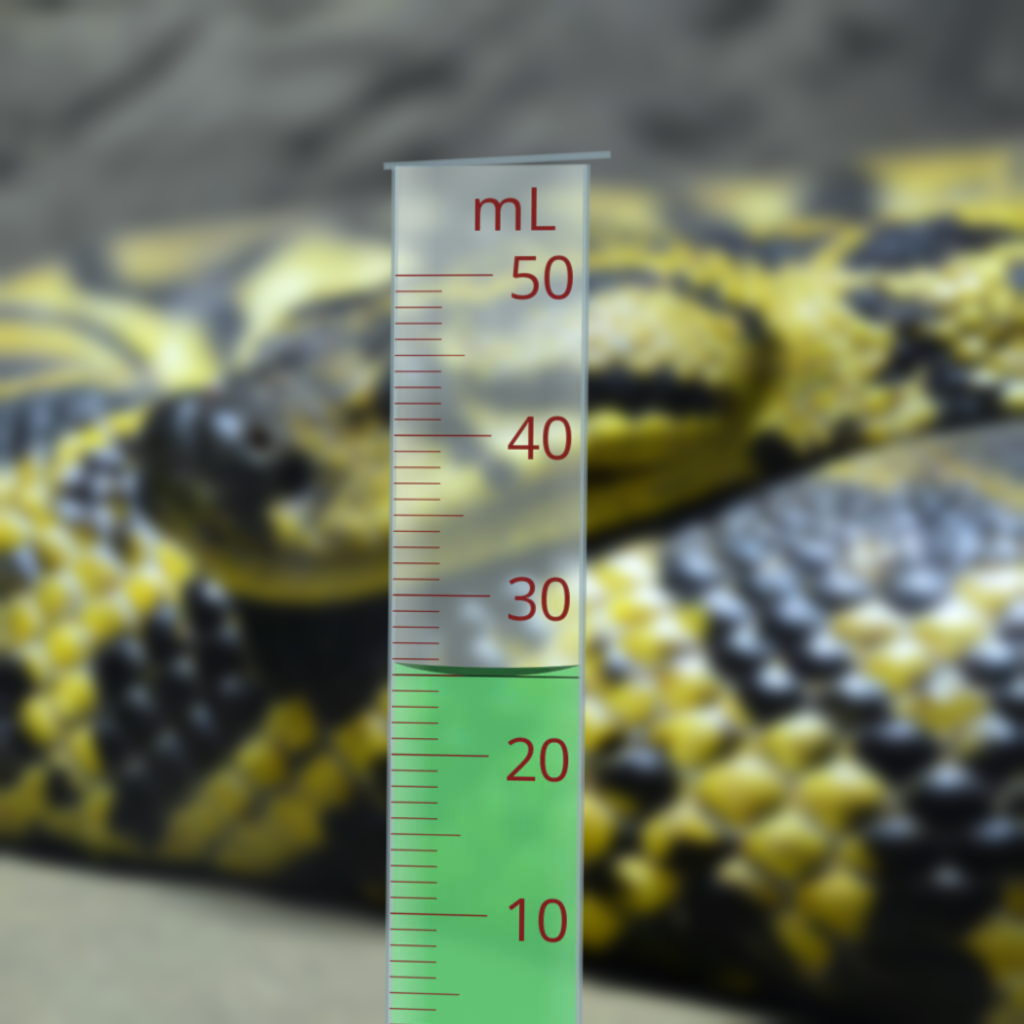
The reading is 25 mL
